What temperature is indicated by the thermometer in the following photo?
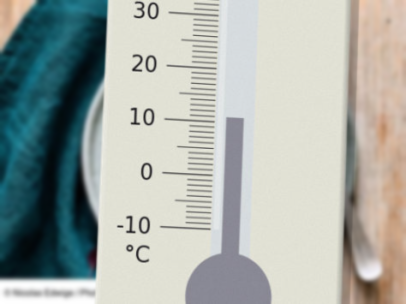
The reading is 11 °C
